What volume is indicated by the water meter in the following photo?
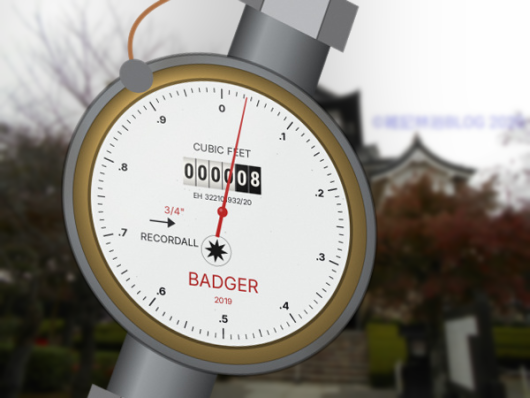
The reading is 8.03 ft³
